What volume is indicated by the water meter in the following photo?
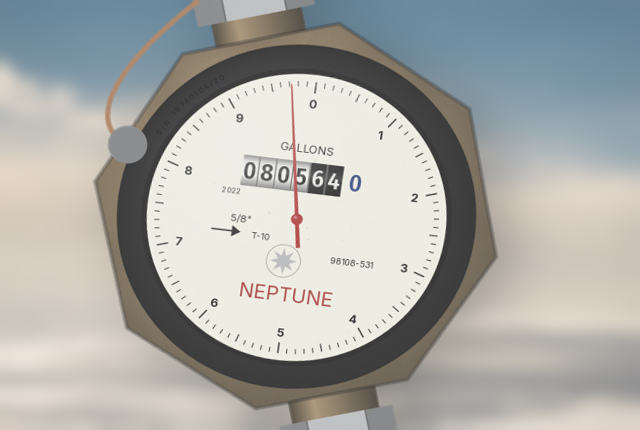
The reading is 805639.7 gal
